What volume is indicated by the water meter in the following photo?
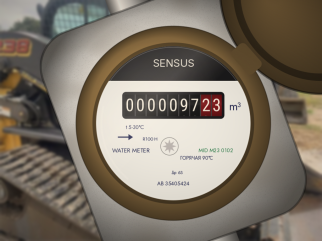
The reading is 97.23 m³
